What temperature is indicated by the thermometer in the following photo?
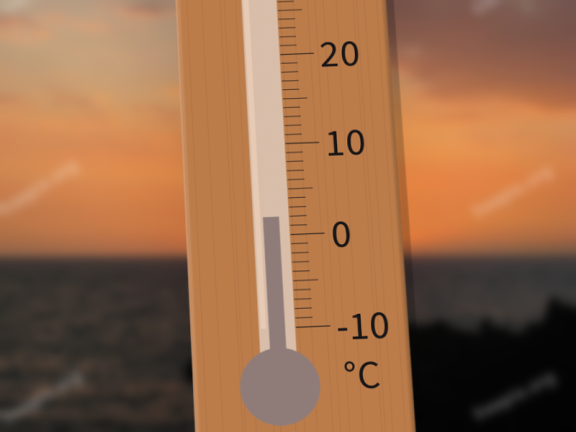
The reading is 2 °C
